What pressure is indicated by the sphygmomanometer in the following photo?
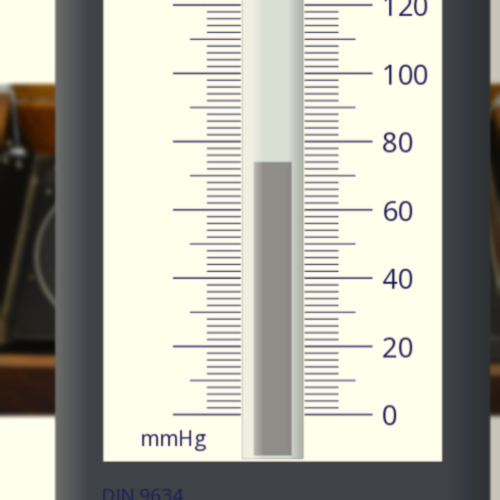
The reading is 74 mmHg
